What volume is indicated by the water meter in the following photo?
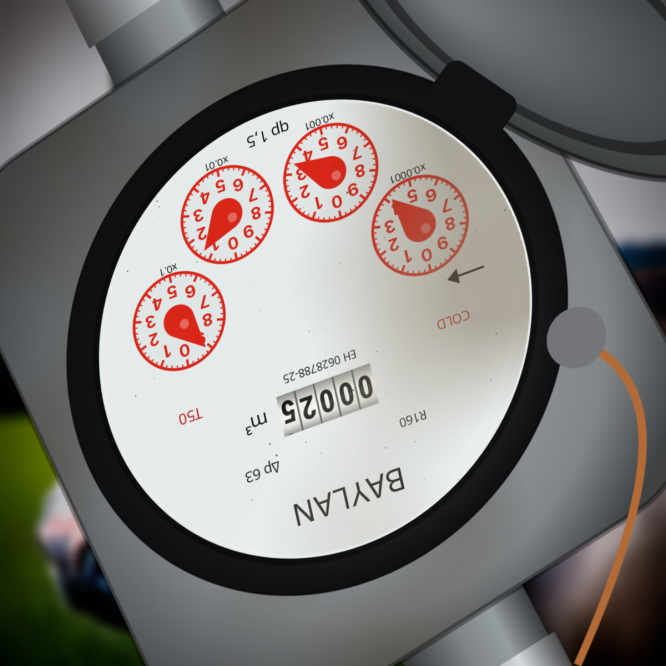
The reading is 24.9134 m³
